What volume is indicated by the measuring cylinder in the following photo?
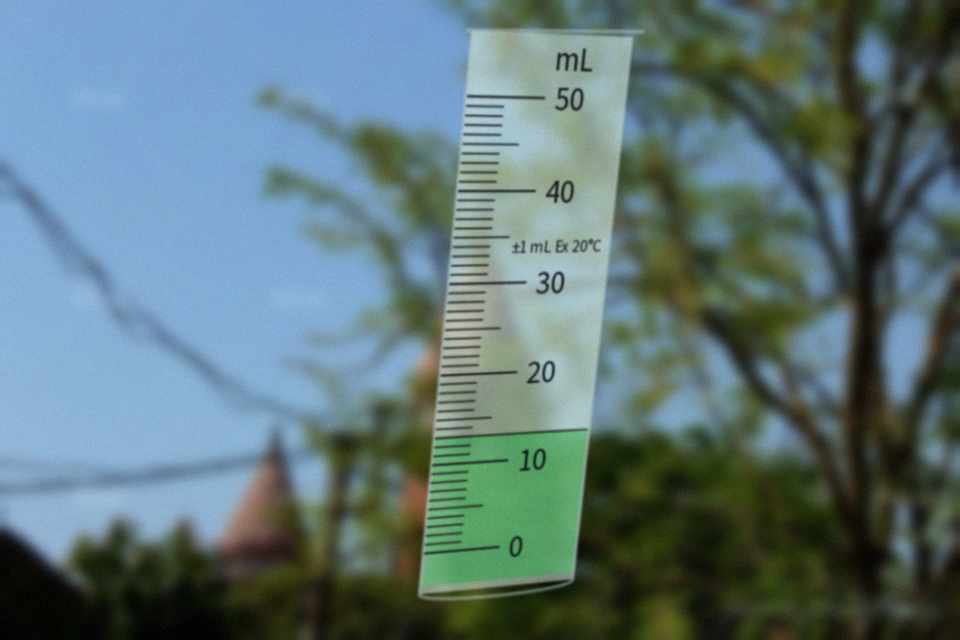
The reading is 13 mL
